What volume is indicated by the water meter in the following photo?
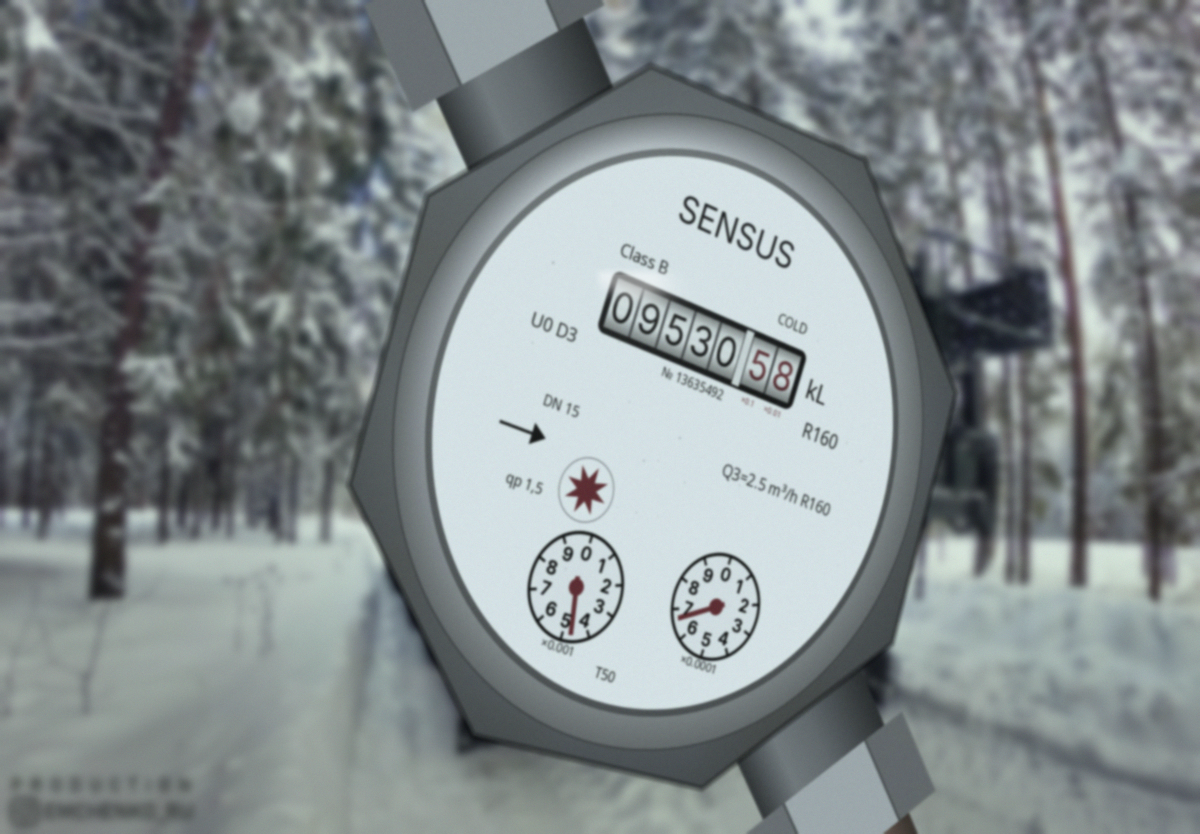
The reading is 9530.5846 kL
